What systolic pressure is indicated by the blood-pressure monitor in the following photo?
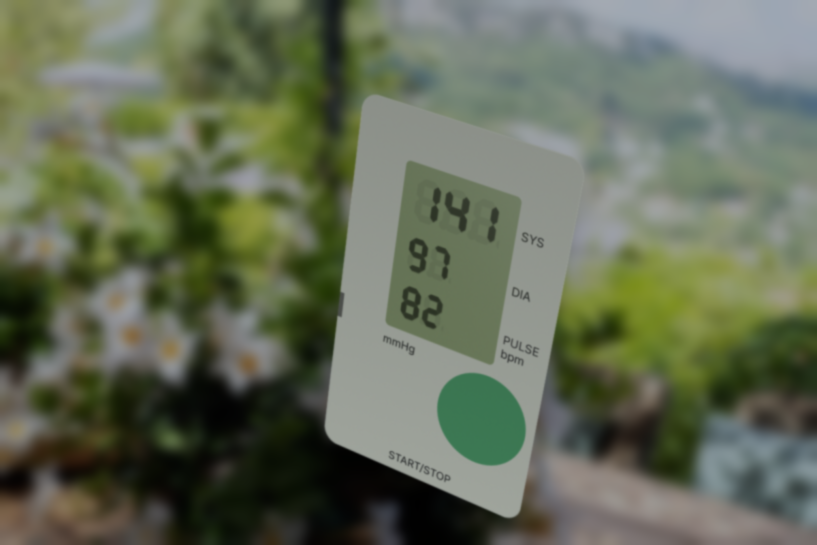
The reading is 141 mmHg
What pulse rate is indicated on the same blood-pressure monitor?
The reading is 82 bpm
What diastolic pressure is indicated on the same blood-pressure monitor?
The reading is 97 mmHg
